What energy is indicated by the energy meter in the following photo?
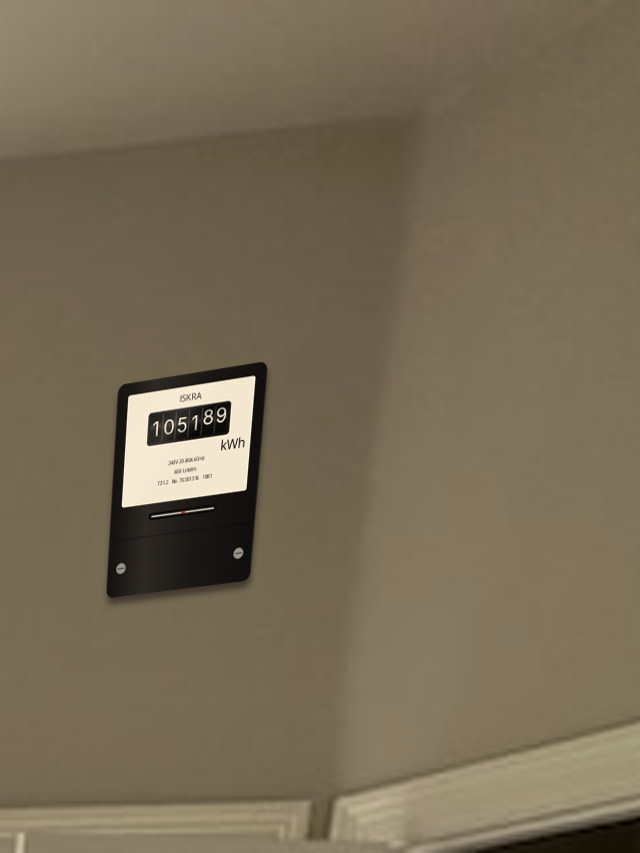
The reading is 105189 kWh
